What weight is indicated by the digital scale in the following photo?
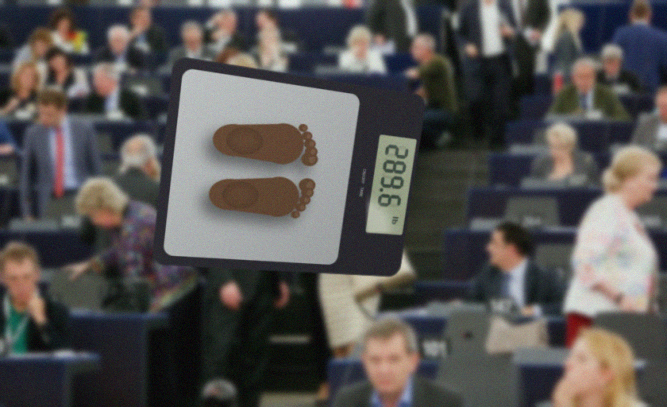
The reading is 289.6 lb
